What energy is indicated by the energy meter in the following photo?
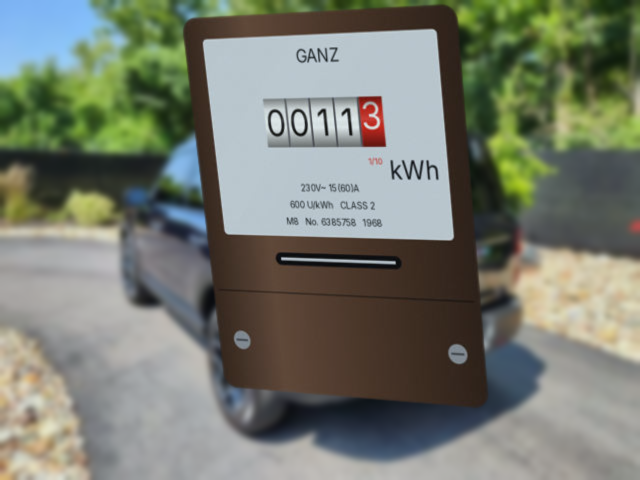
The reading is 11.3 kWh
